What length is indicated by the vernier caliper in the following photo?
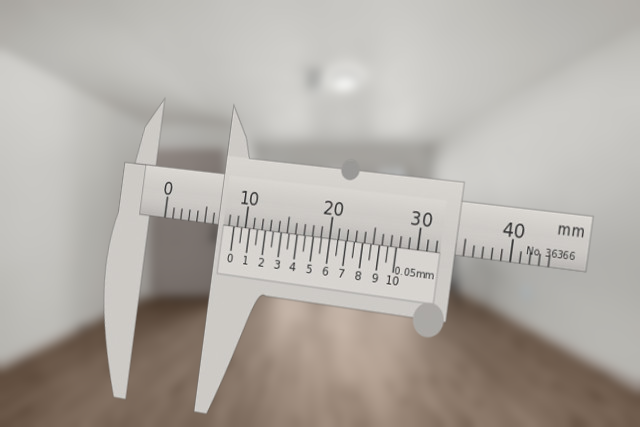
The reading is 8.6 mm
